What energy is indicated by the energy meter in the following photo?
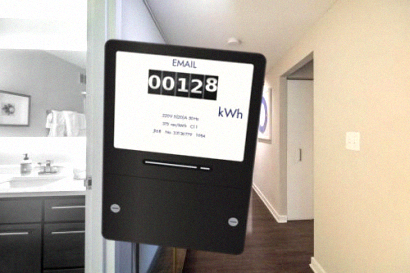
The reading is 128 kWh
